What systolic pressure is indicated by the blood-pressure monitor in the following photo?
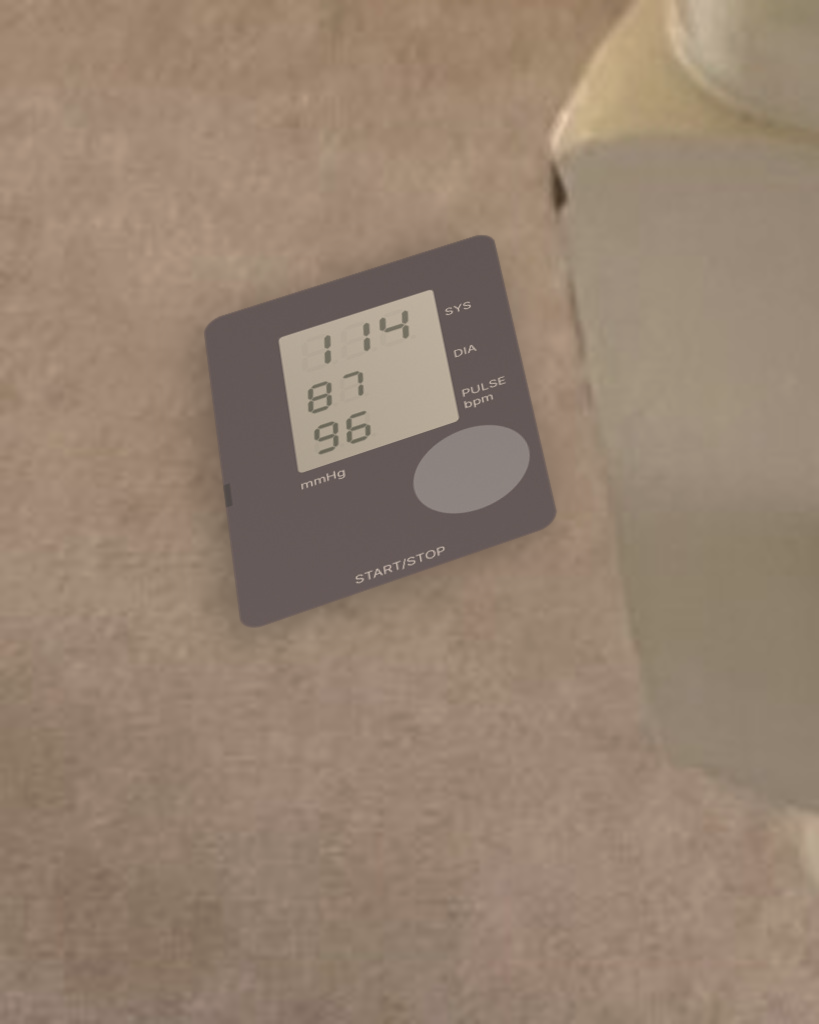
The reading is 114 mmHg
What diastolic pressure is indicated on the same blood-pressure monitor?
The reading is 87 mmHg
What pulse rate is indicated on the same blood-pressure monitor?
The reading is 96 bpm
